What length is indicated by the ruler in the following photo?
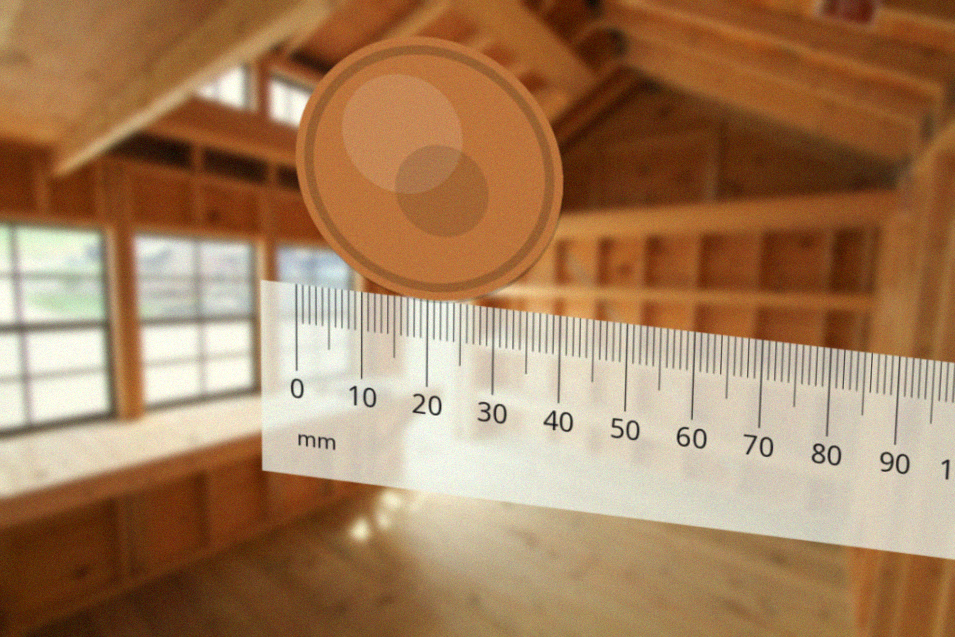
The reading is 40 mm
